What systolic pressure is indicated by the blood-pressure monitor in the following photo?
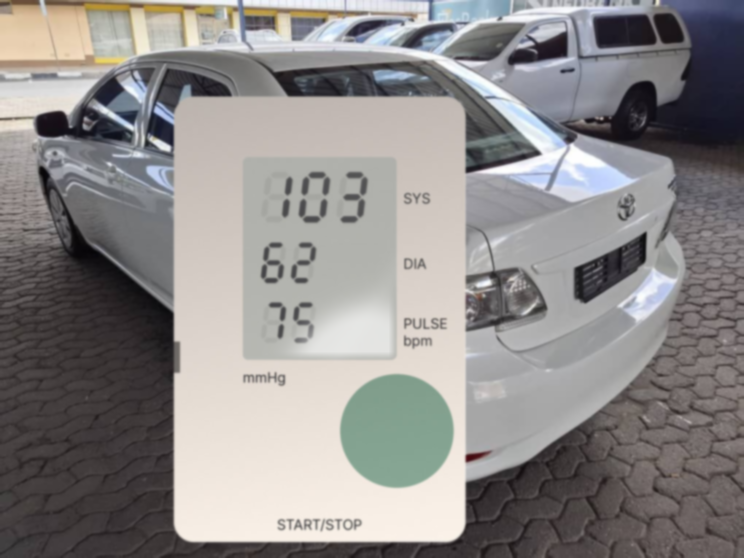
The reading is 103 mmHg
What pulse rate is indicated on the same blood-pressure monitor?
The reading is 75 bpm
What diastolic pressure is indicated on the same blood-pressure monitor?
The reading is 62 mmHg
